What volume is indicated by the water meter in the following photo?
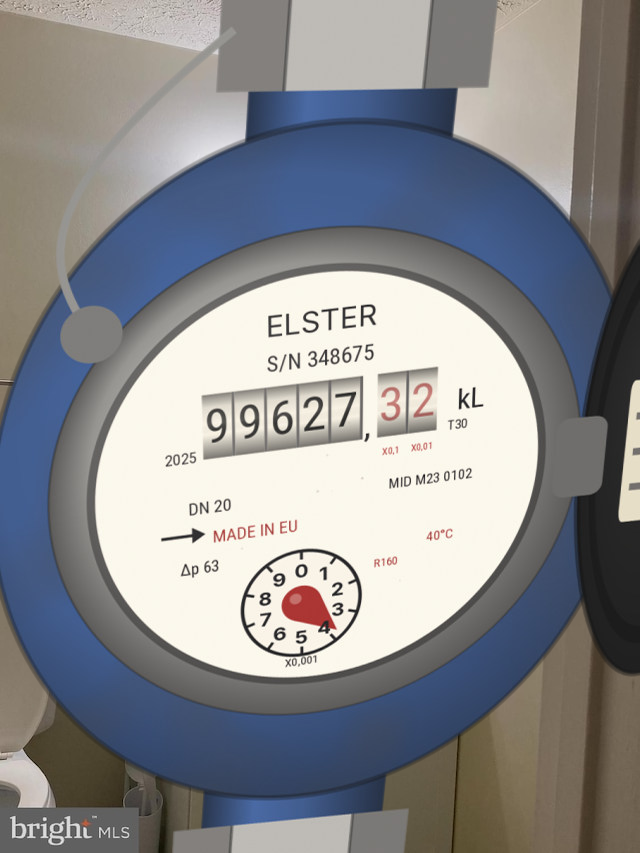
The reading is 99627.323 kL
